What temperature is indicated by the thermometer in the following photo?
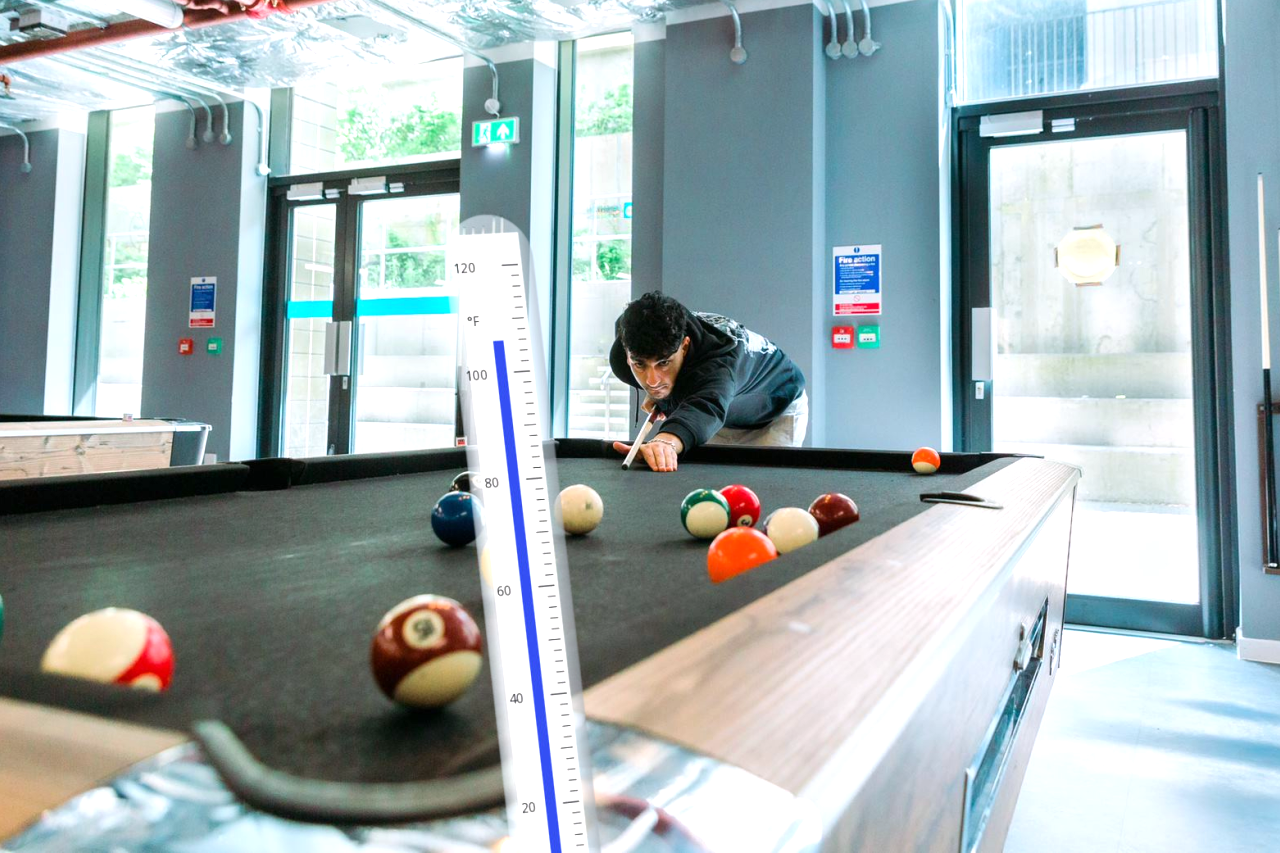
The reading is 106 °F
